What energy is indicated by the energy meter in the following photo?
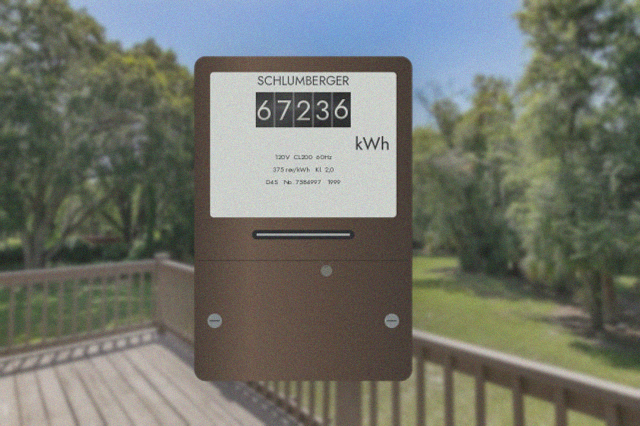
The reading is 67236 kWh
